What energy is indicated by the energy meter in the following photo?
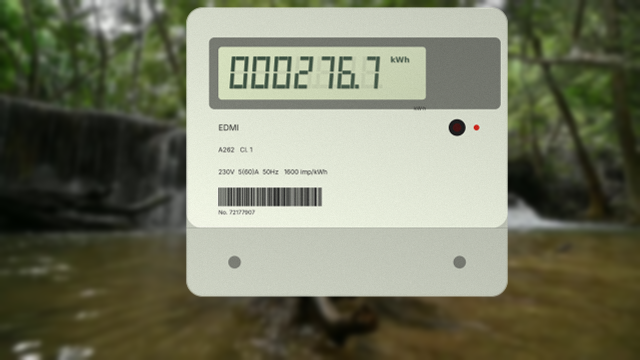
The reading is 276.7 kWh
